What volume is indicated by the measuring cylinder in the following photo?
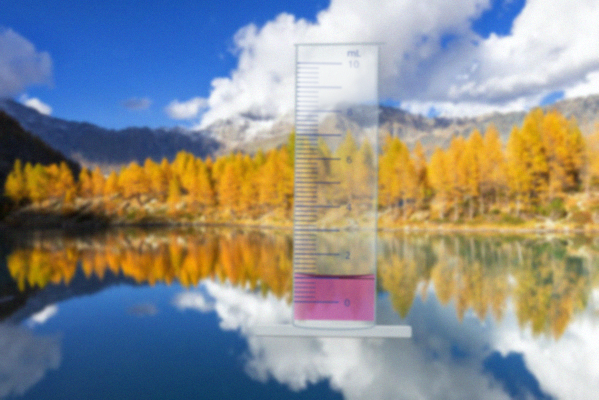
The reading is 1 mL
